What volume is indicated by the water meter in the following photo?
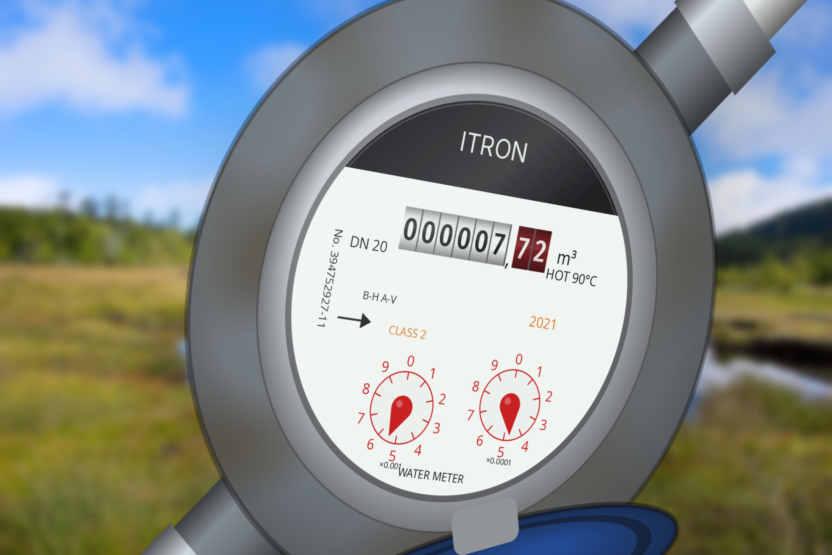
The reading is 7.7254 m³
